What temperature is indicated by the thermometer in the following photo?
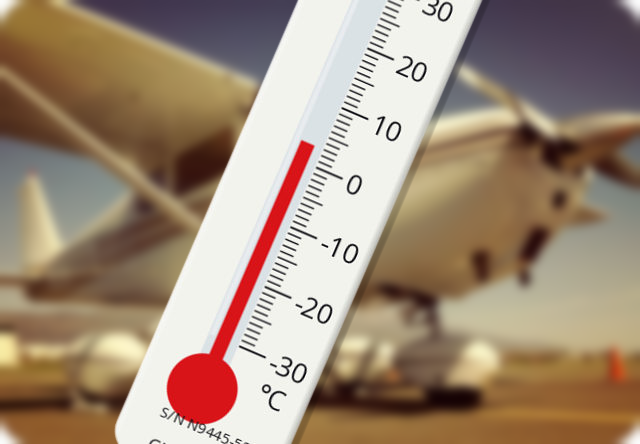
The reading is 3 °C
